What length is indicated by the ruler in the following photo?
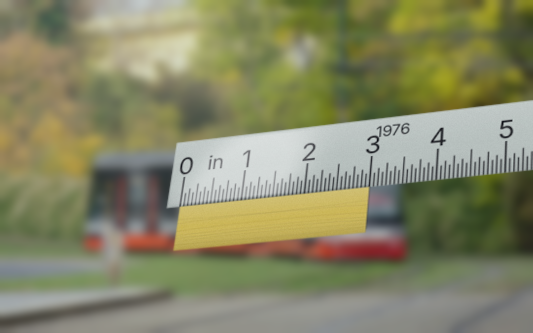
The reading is 3 in
